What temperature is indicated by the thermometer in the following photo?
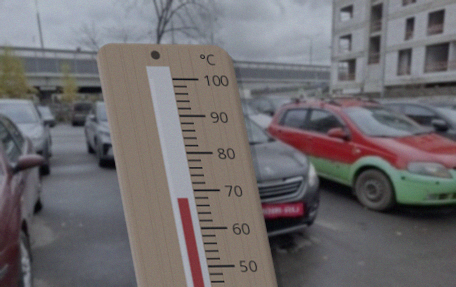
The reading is 68 °C
